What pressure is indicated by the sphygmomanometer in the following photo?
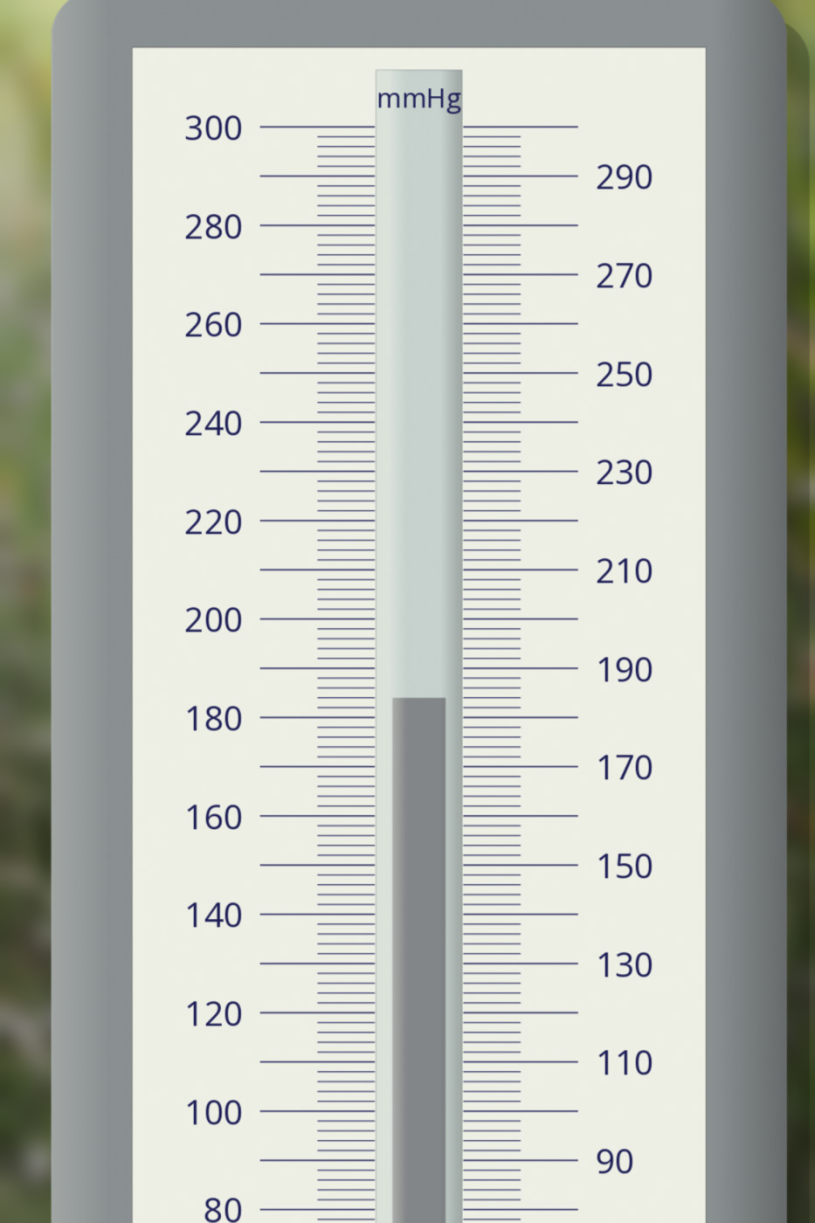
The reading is 184 mmHg
